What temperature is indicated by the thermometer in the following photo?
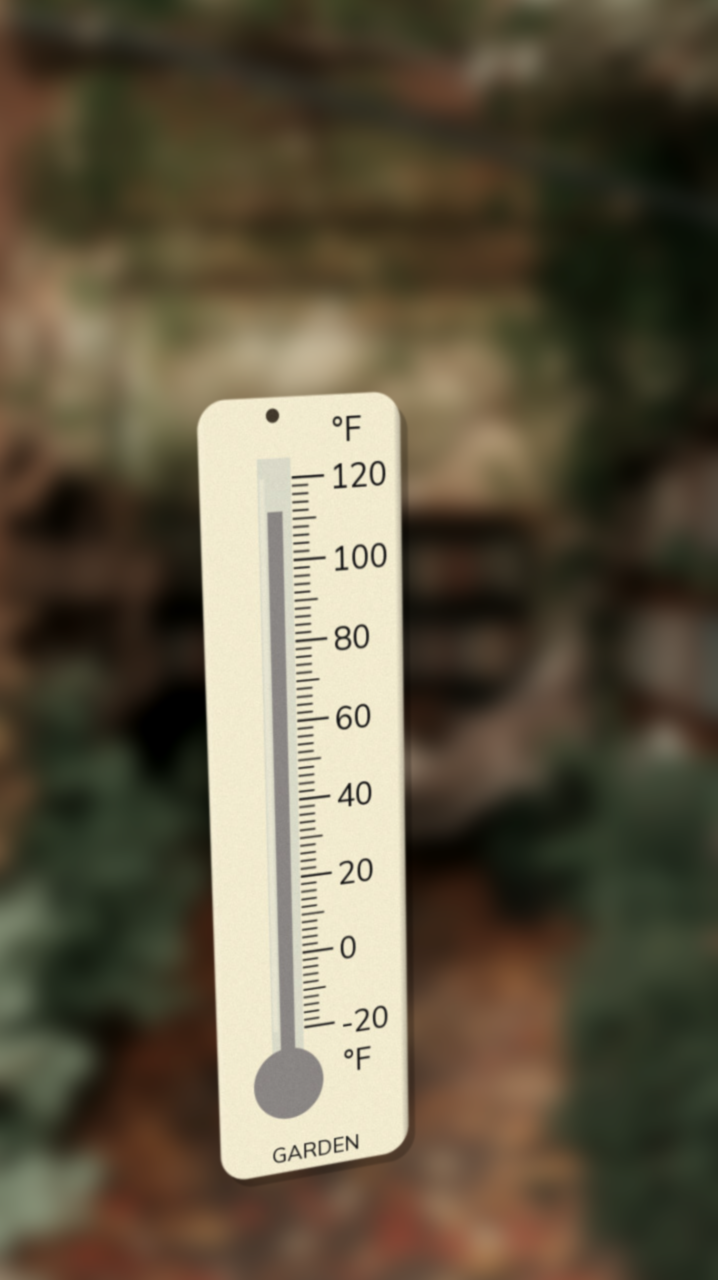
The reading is 112 °F
